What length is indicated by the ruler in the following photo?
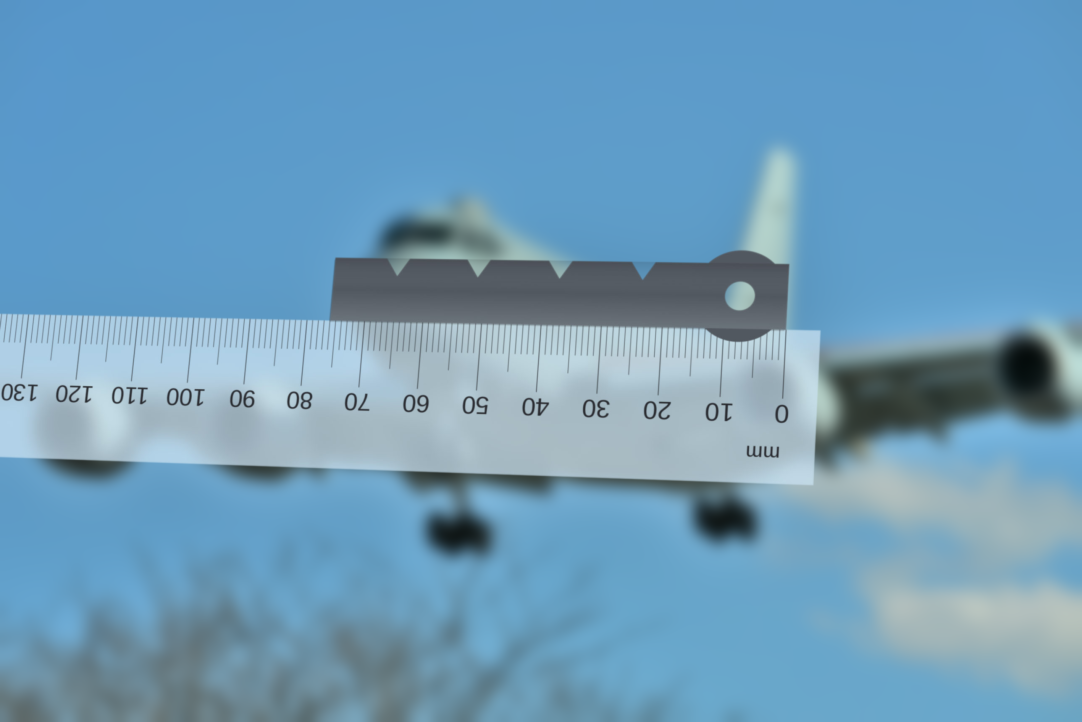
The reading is 76 mm
